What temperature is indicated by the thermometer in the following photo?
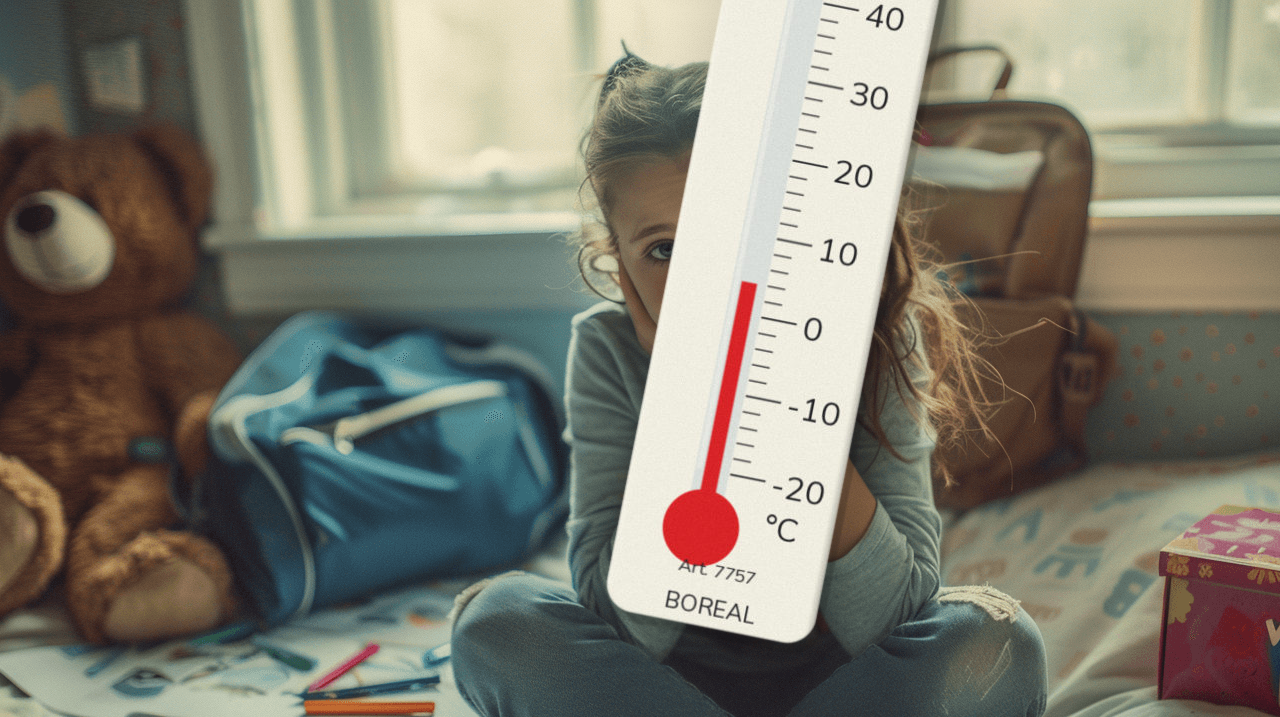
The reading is 4 °C
